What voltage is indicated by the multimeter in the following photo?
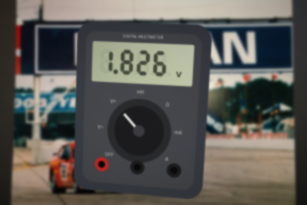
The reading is 1.826 V
